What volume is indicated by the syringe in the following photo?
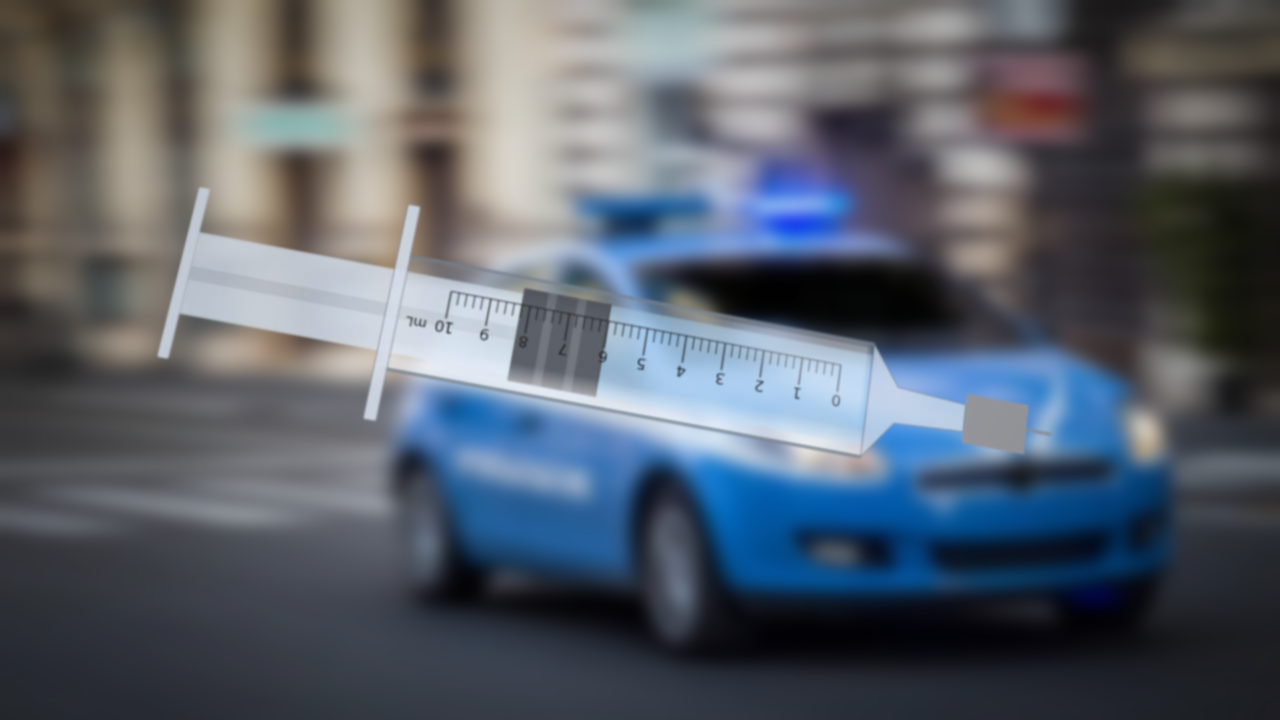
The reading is 6 mL
